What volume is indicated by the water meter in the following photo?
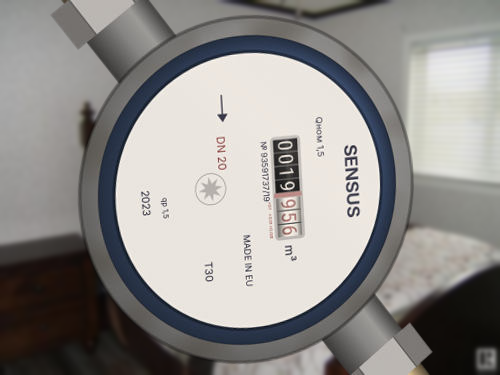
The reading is 19.956 m³
